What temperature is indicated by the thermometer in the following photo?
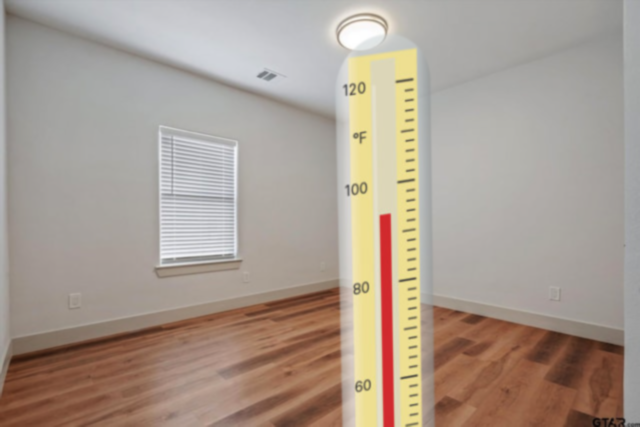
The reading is 94 °F
